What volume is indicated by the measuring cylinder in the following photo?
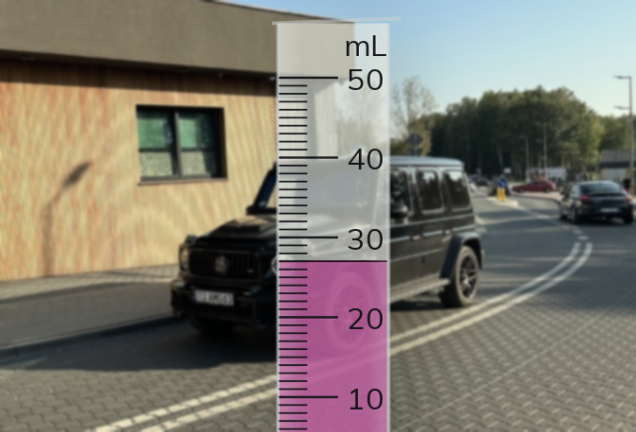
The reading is 27 mL
